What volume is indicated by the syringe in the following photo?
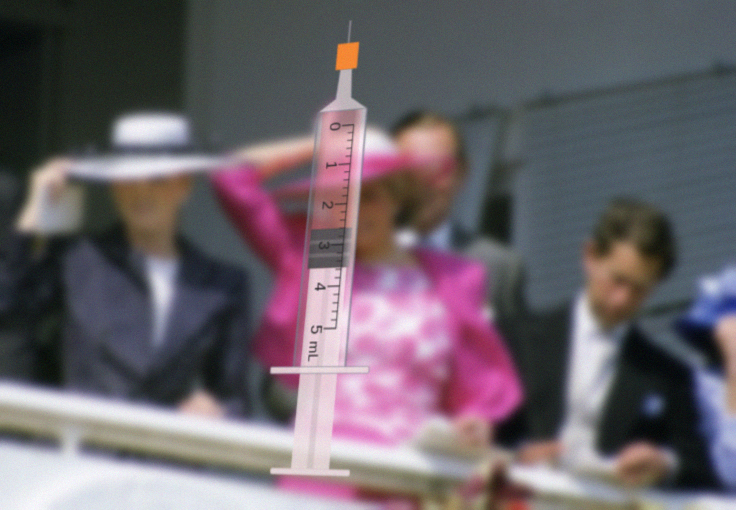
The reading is 2.6 mL
